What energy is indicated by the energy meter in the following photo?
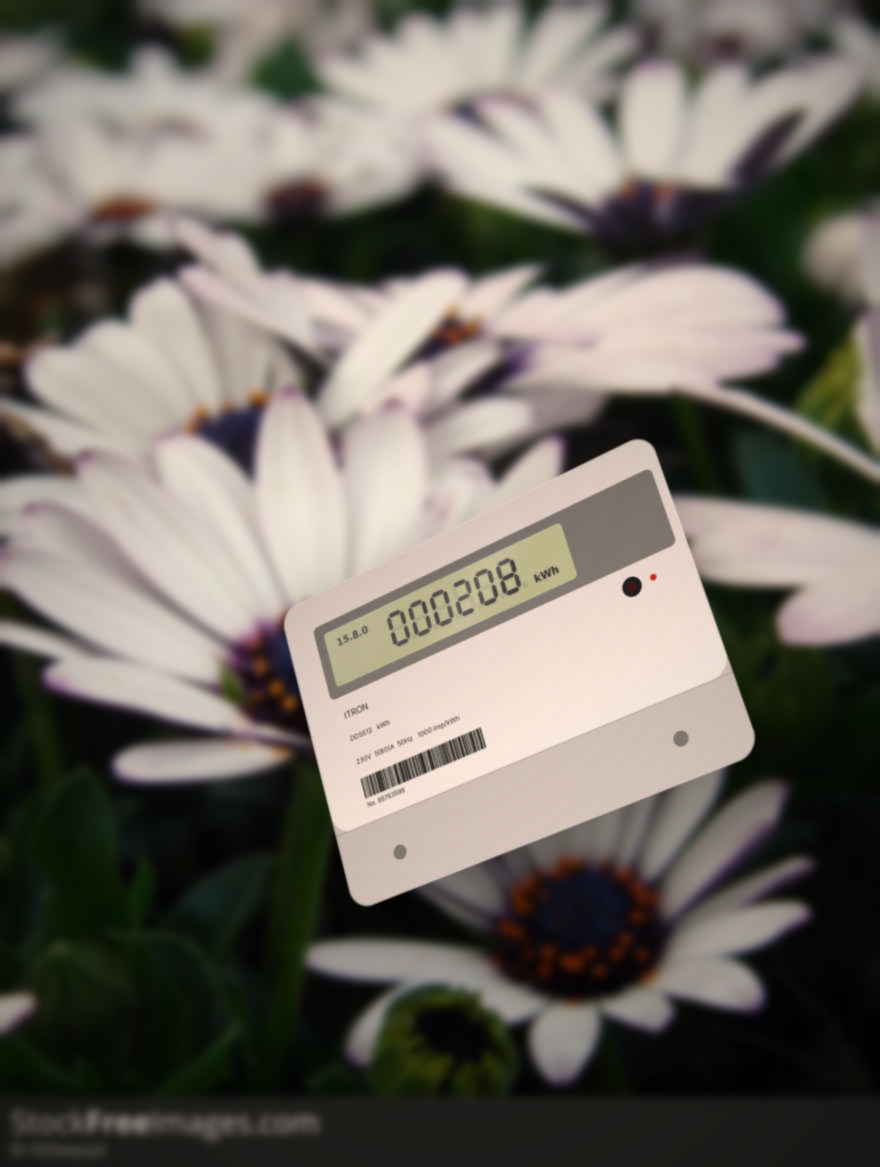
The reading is 208 kWh
